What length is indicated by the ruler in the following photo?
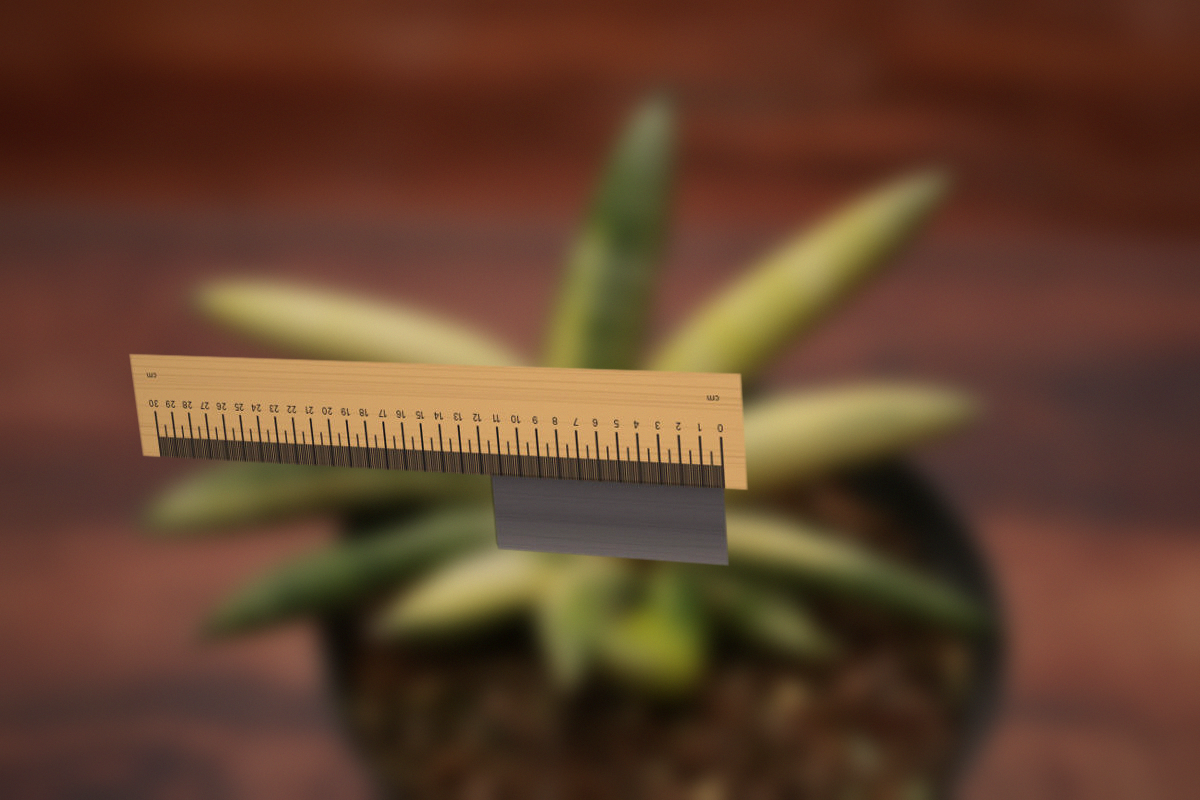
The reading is 11.5 cm
